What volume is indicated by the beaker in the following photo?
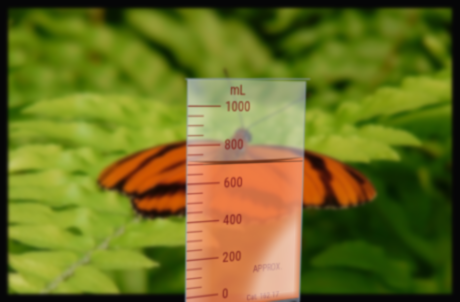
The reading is 700 mL
